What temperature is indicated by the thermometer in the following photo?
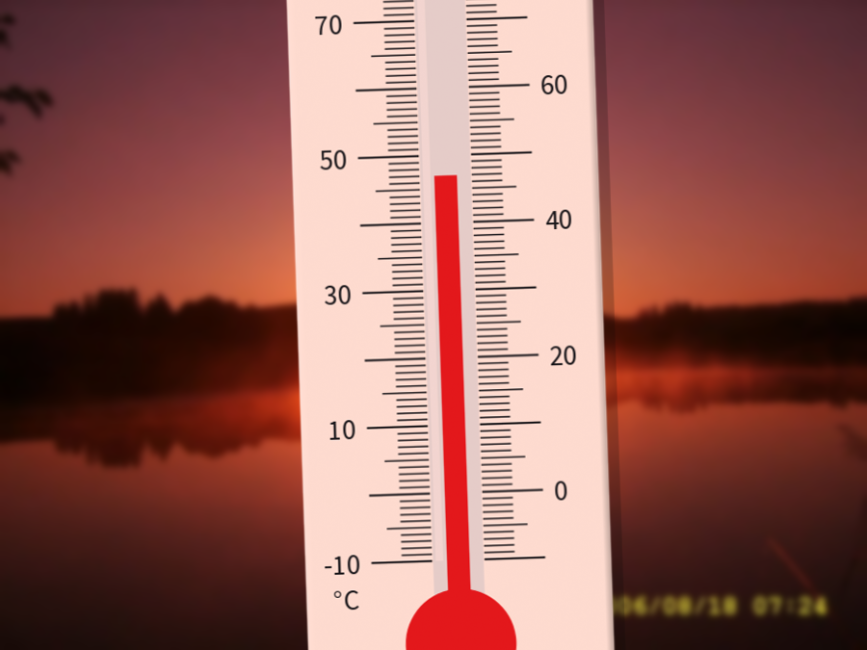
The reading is 47 °C
